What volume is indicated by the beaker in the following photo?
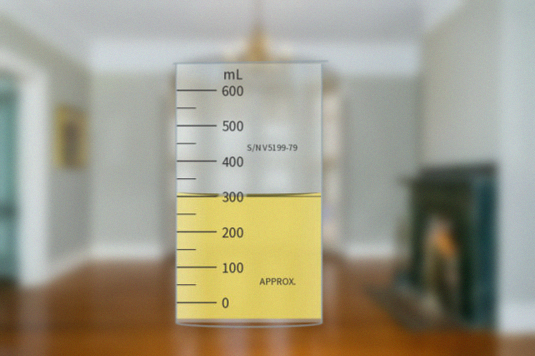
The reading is 300 mL
